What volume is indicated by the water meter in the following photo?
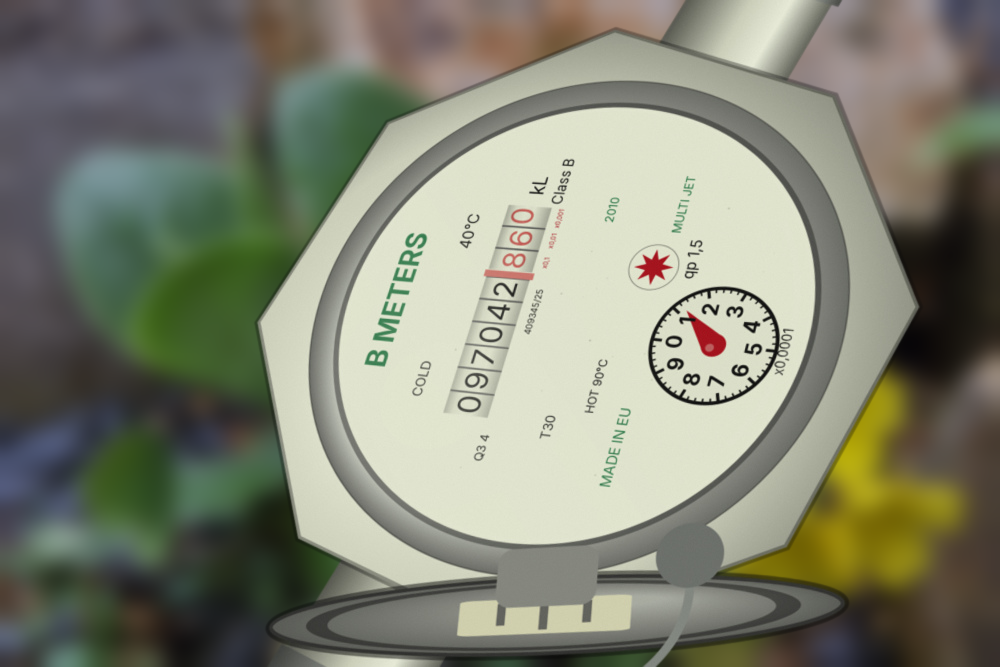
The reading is 97042.8601 kL
